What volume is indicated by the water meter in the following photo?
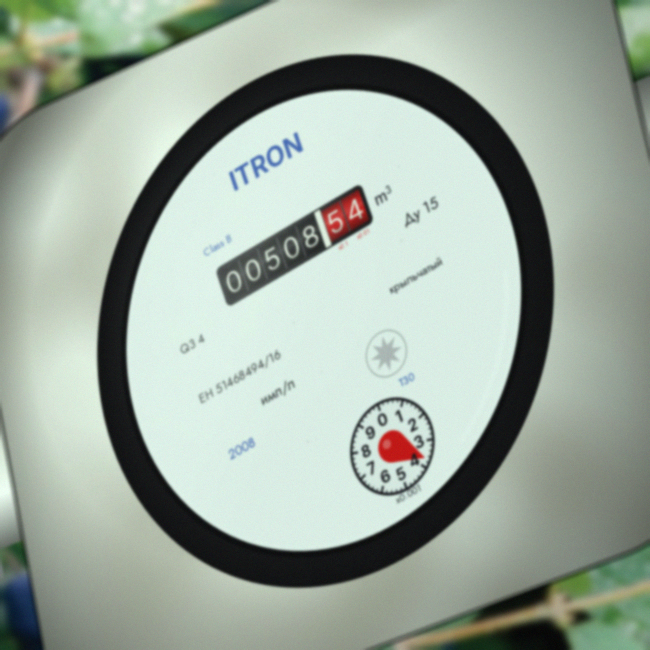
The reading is 508.543 m³
